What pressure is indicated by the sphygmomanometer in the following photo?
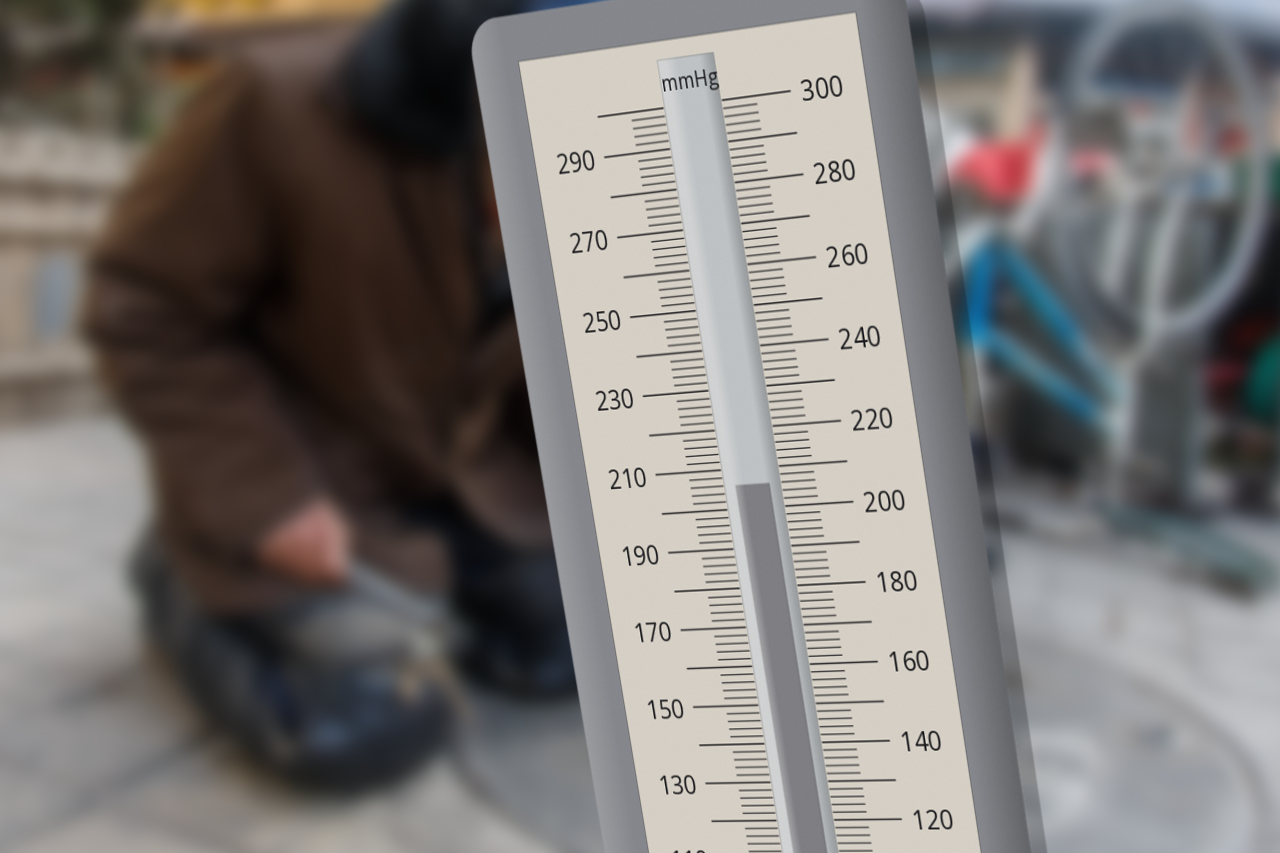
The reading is 206 mmHg
